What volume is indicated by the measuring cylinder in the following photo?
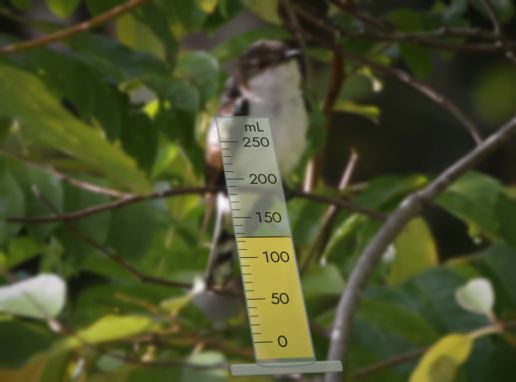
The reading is 125 mL
